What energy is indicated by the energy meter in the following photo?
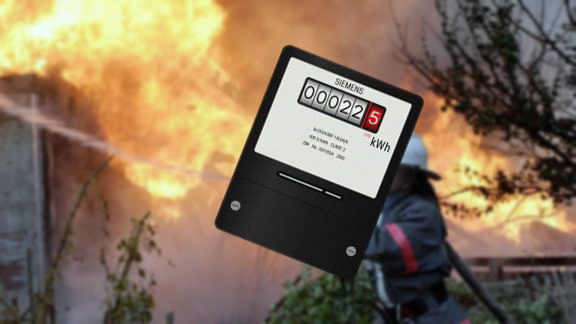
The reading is 22.5 kWh
